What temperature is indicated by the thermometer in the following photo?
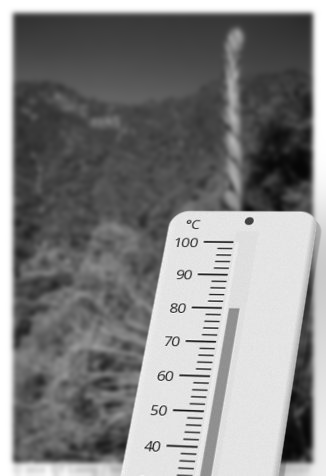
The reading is 80 °C
